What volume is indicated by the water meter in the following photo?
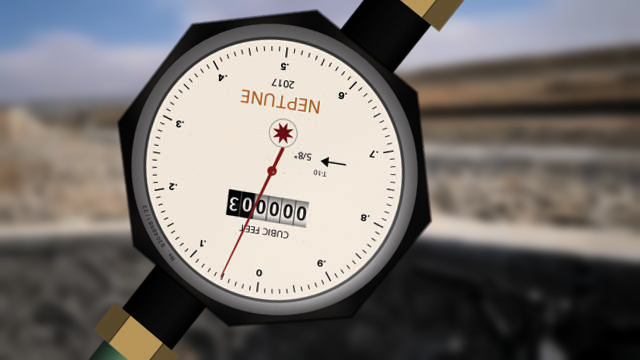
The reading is 3.05 ft³
